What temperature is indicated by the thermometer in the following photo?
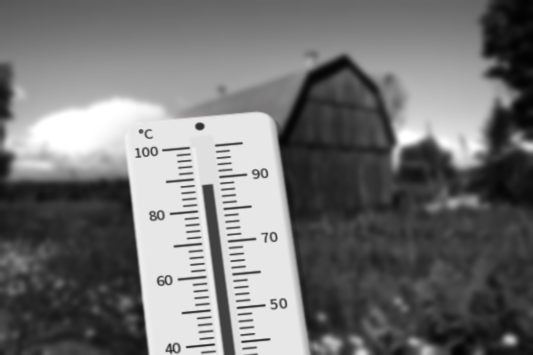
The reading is 88 °C
